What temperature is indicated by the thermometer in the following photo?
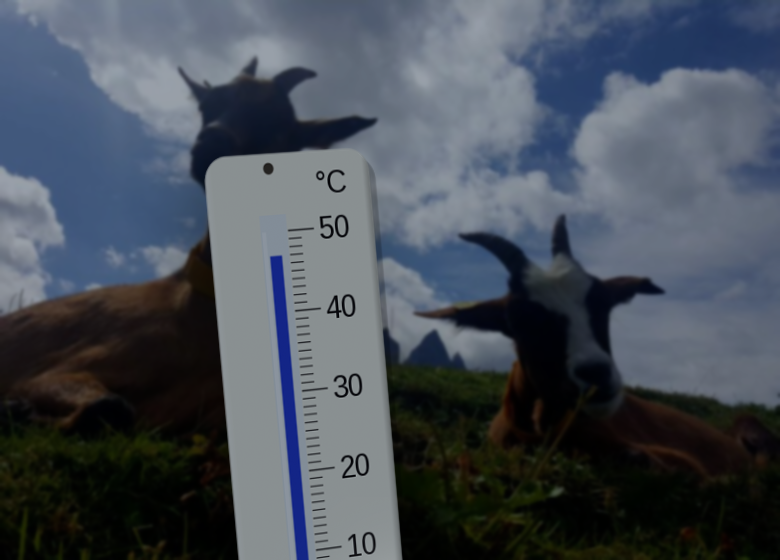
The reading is 47 °C
